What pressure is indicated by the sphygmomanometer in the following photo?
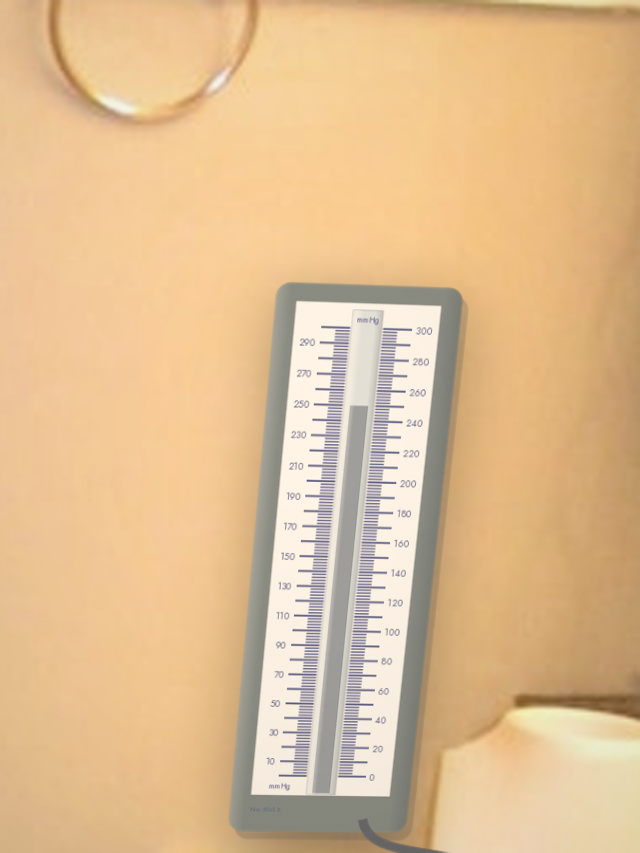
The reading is 250 mmHg
